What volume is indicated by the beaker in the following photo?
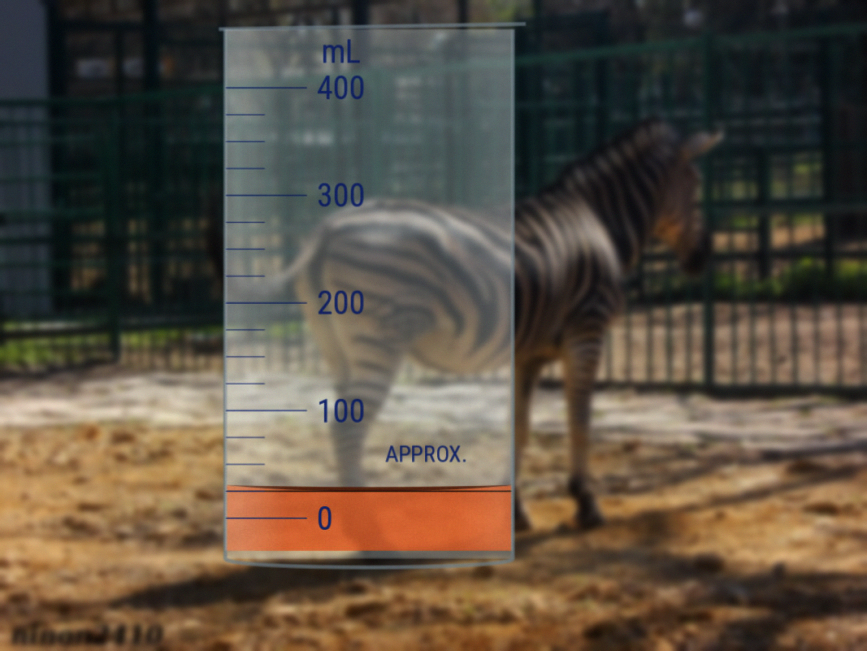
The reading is 25 mL
